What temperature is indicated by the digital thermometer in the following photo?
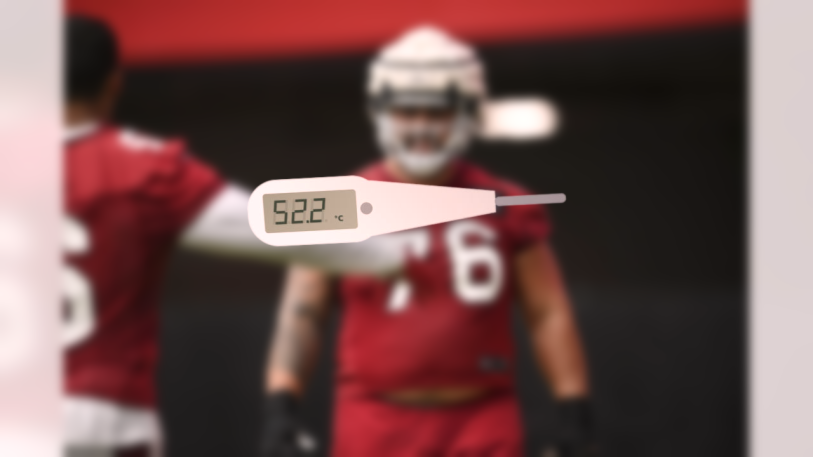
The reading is 52.2 °C
